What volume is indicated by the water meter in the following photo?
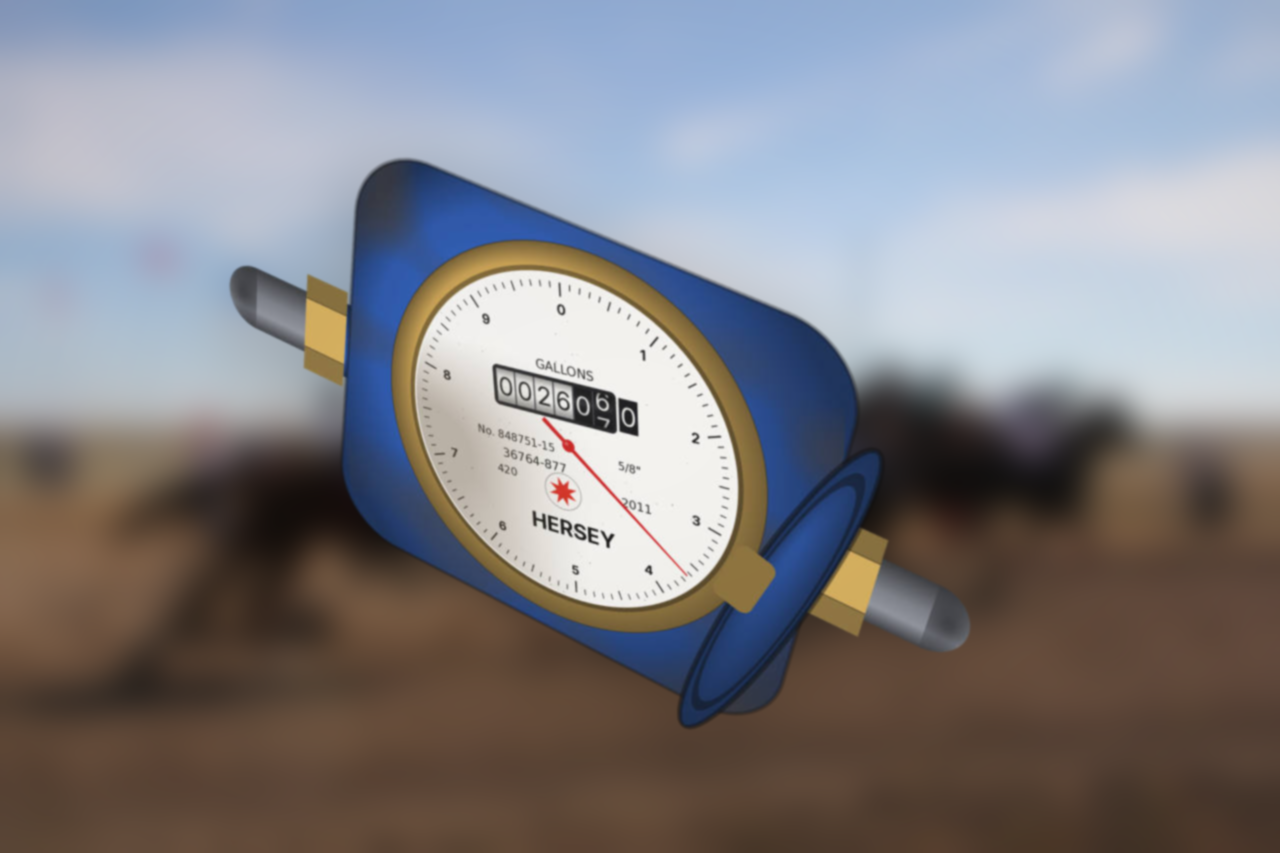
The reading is 26063.6 gal
